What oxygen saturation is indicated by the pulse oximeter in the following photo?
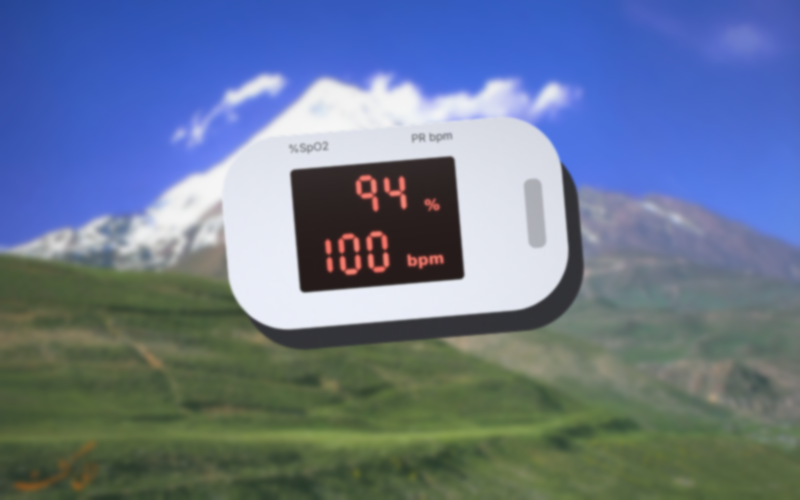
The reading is 94 %
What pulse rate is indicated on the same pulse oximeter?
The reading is 100 bpm
